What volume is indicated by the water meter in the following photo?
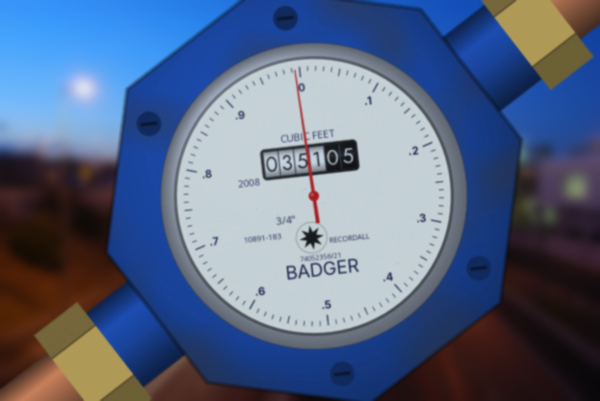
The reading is 35104.99 ft³
